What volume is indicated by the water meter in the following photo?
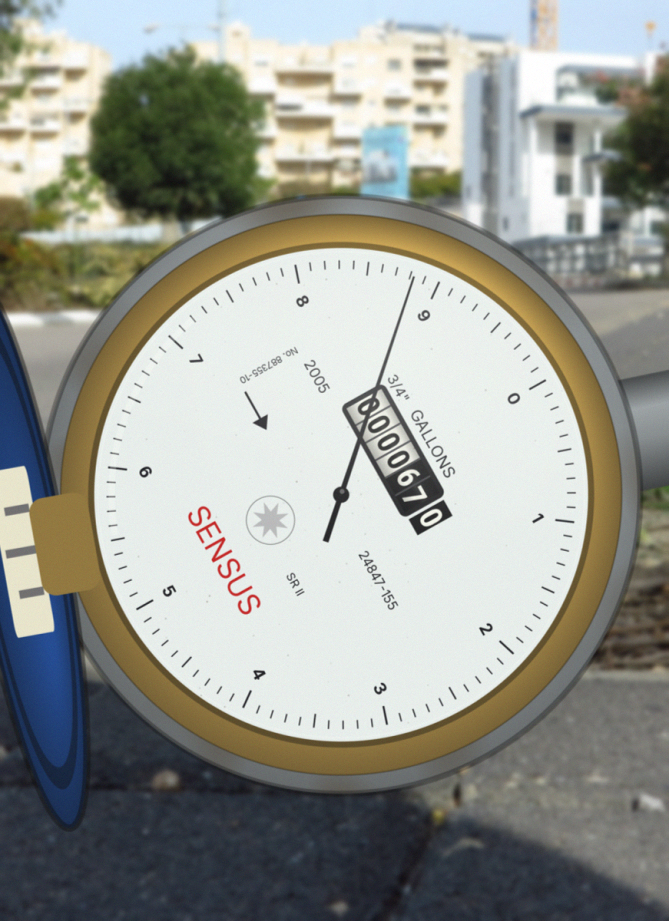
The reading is 668.8 gal
